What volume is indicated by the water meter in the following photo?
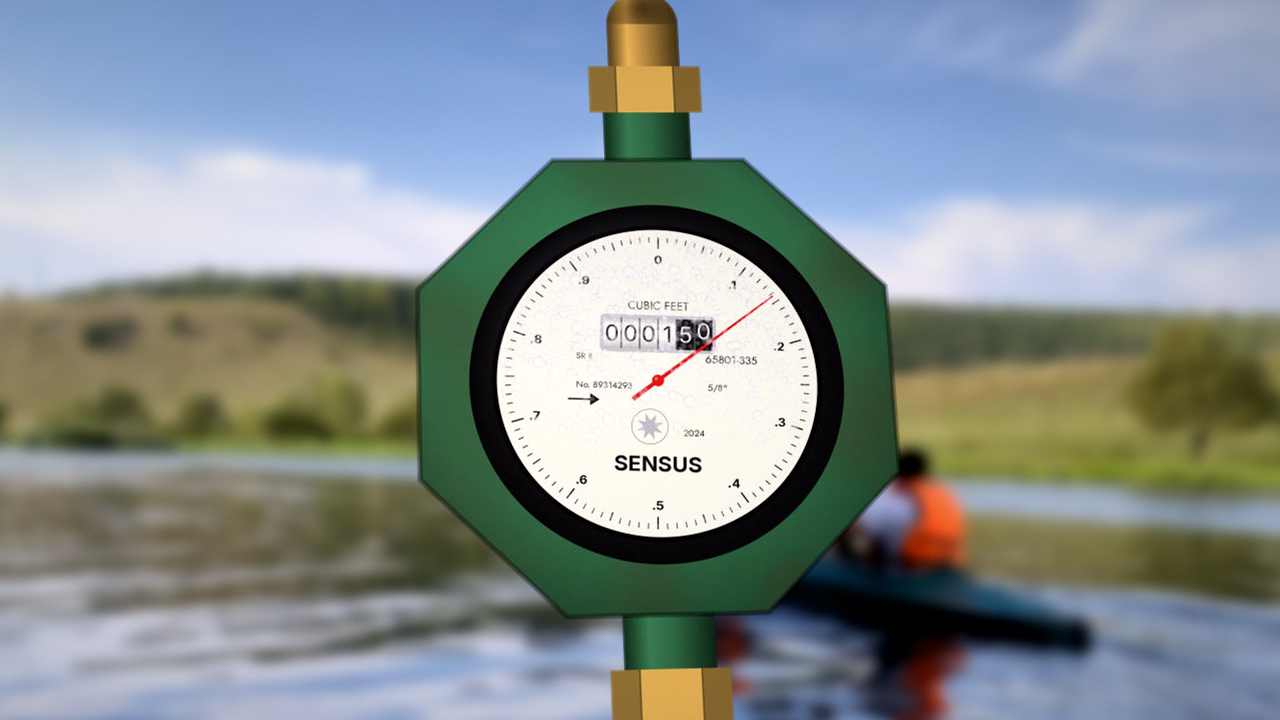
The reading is 150.14 ft³
